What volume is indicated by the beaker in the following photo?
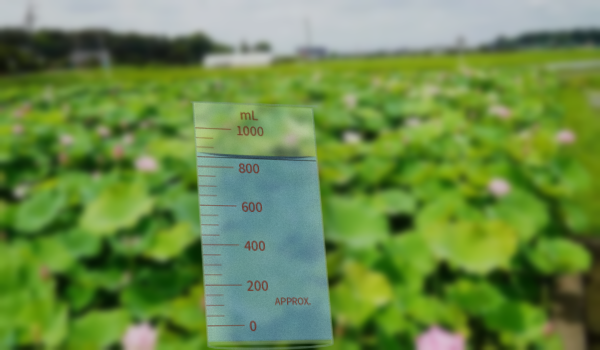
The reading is 850 mL
